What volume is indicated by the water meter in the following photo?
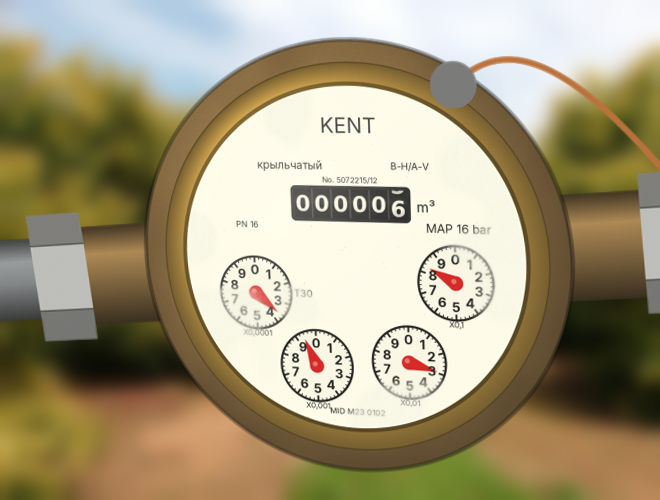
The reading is 5.8293 m³
